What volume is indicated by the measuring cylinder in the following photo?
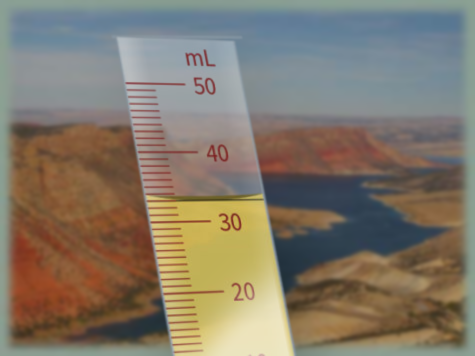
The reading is 33 mL
